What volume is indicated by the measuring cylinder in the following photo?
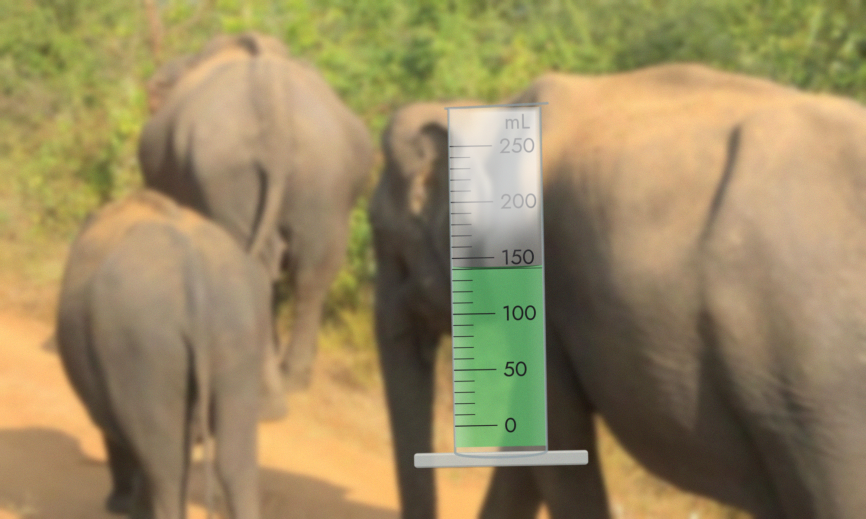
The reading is 140 mL
